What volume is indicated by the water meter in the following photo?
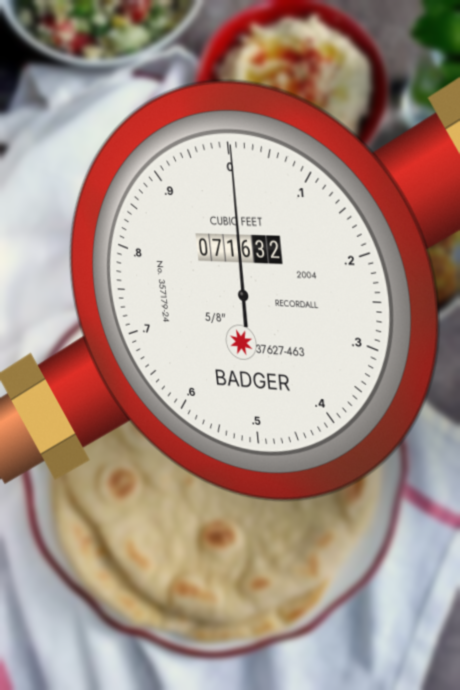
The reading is 71632.00 ft³
